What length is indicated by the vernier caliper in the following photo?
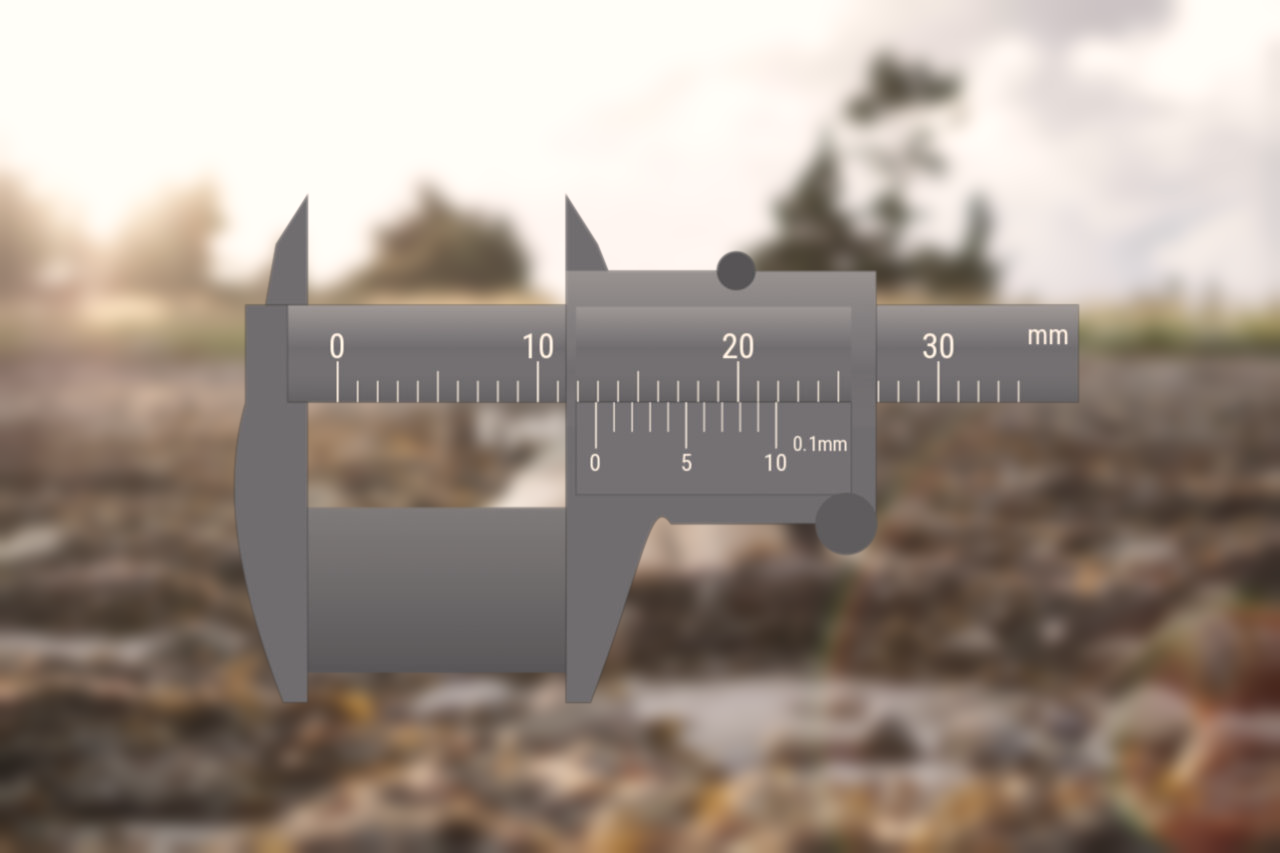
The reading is 12.9 mm
